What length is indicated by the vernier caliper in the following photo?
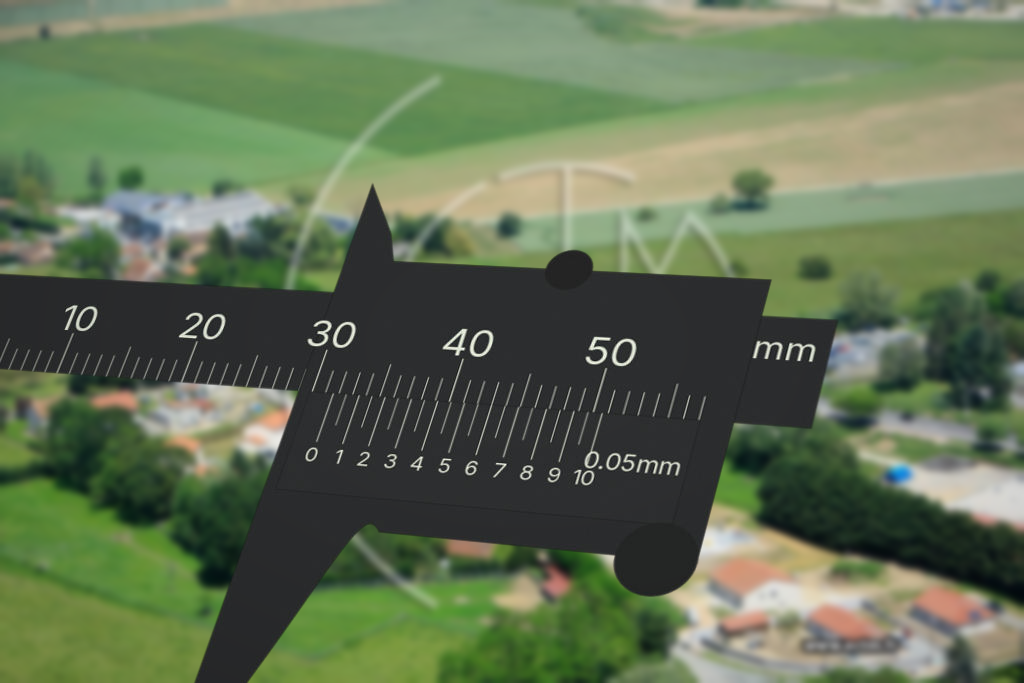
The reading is 31.6 mm
